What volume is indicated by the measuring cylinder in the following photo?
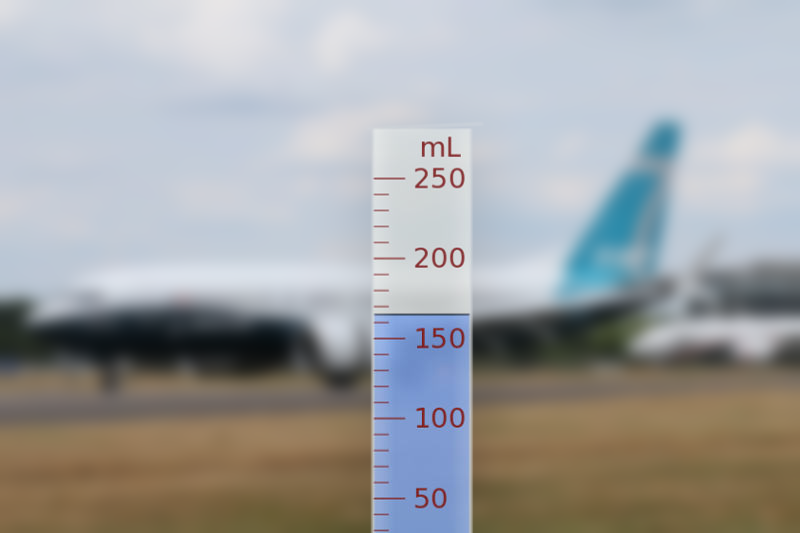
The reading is 165 mL
